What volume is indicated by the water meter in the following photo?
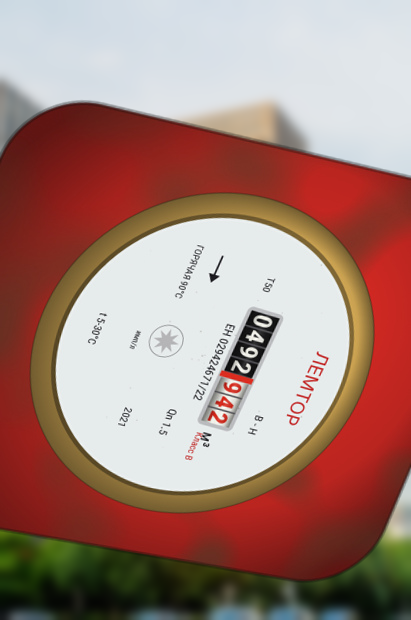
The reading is 492.942 m³
